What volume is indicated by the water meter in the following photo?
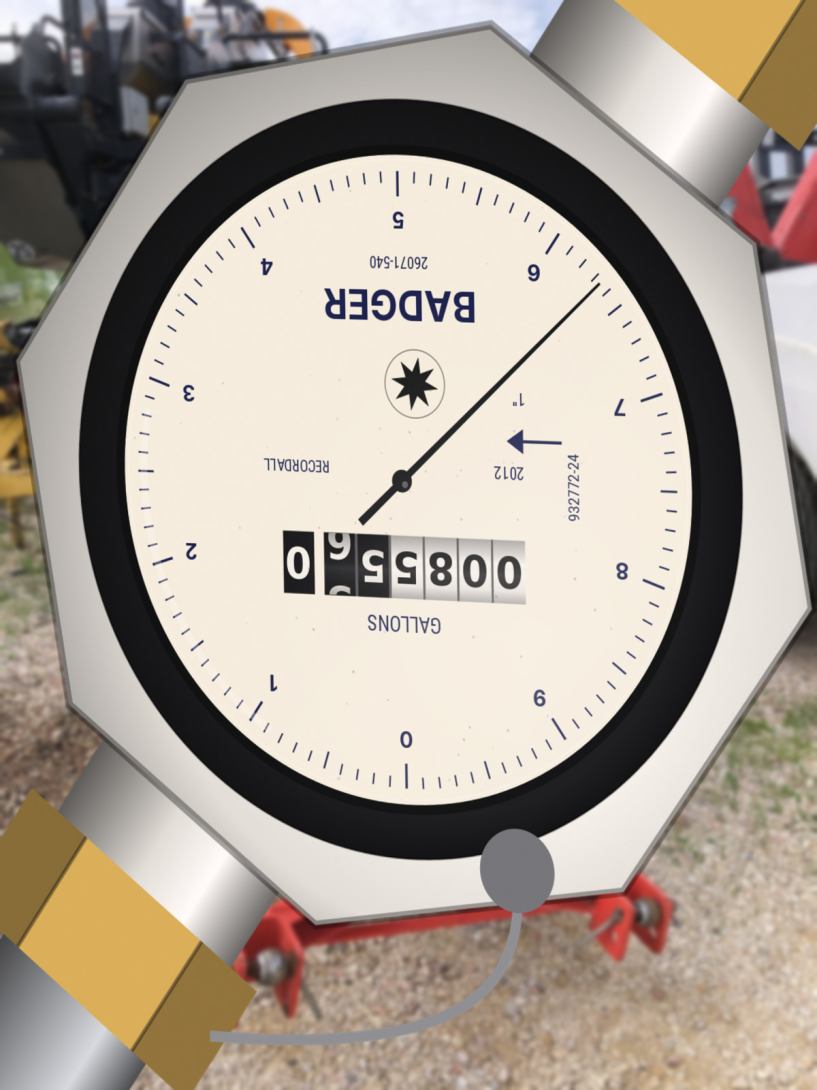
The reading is 85556.3 gal
